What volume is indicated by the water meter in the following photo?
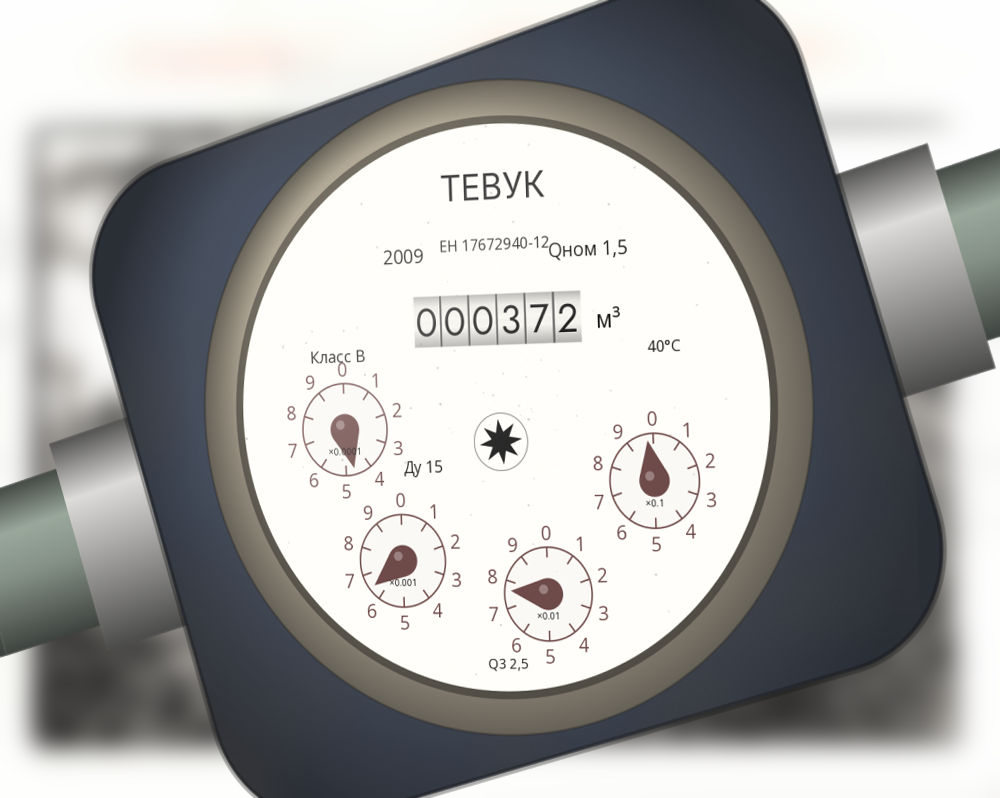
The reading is 371.9764 m³
